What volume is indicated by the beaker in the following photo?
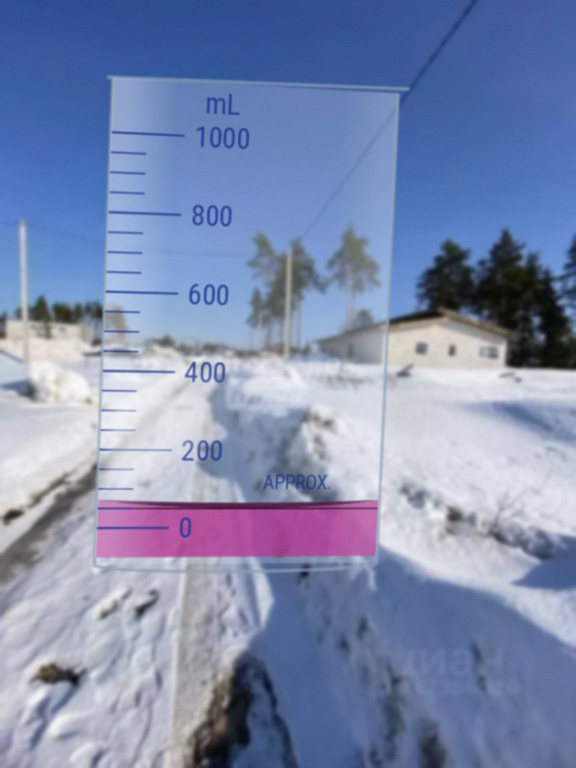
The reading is 50 mL
